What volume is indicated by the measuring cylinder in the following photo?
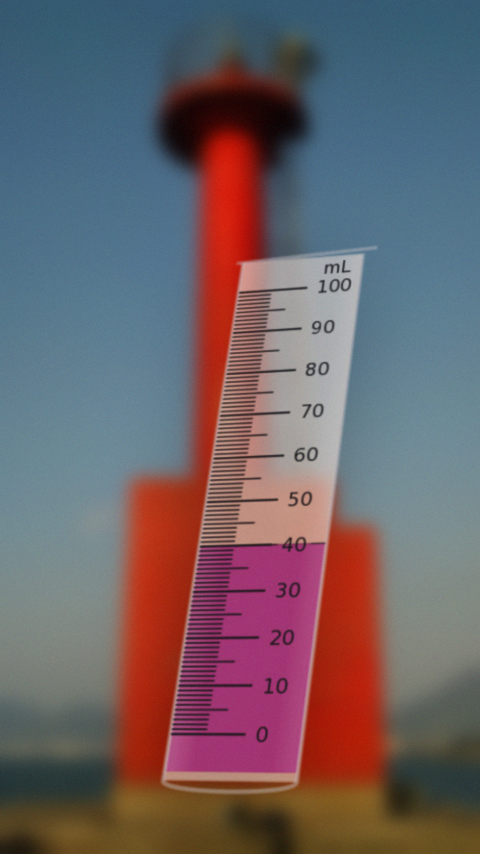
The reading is 40 mL
